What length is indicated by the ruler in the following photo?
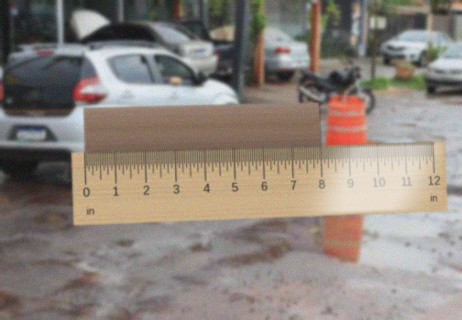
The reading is 8 in
